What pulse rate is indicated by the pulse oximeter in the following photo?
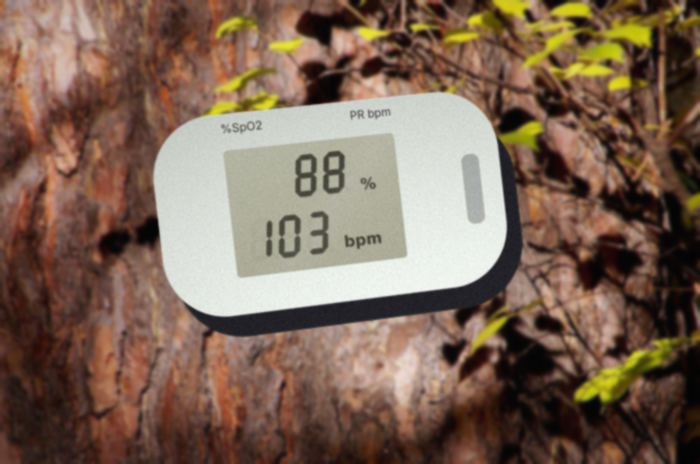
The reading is 103 bpm
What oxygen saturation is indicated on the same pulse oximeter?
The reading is 88 %
